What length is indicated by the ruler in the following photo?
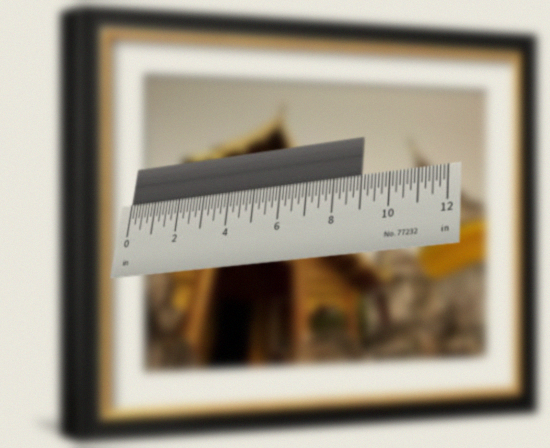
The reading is 9 in
